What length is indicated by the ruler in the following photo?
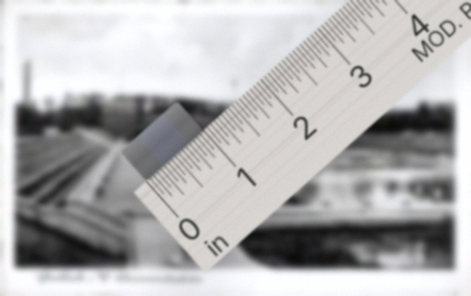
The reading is 1 in
